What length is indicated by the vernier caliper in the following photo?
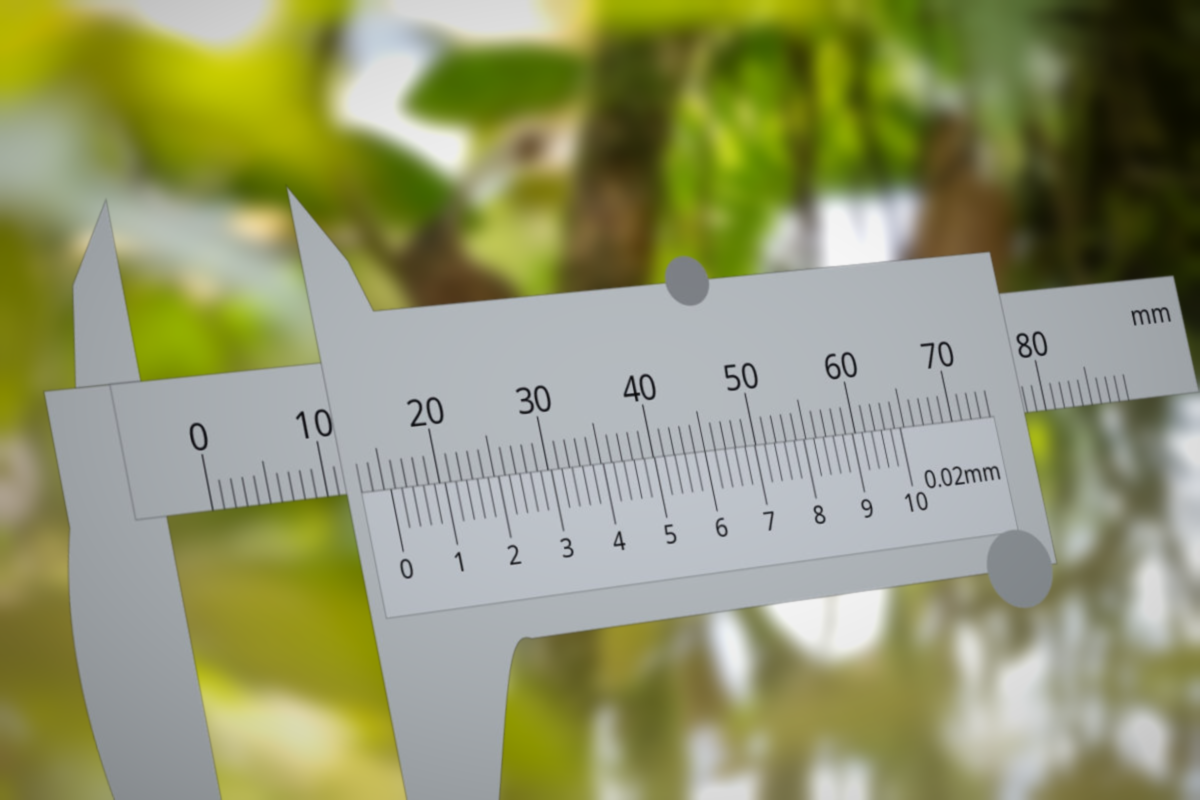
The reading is 15.6 mm
